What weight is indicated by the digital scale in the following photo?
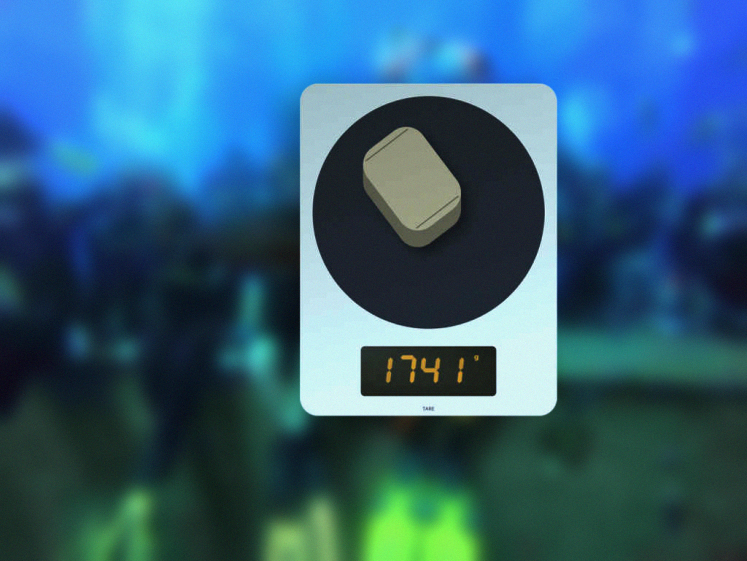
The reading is 1741 g
